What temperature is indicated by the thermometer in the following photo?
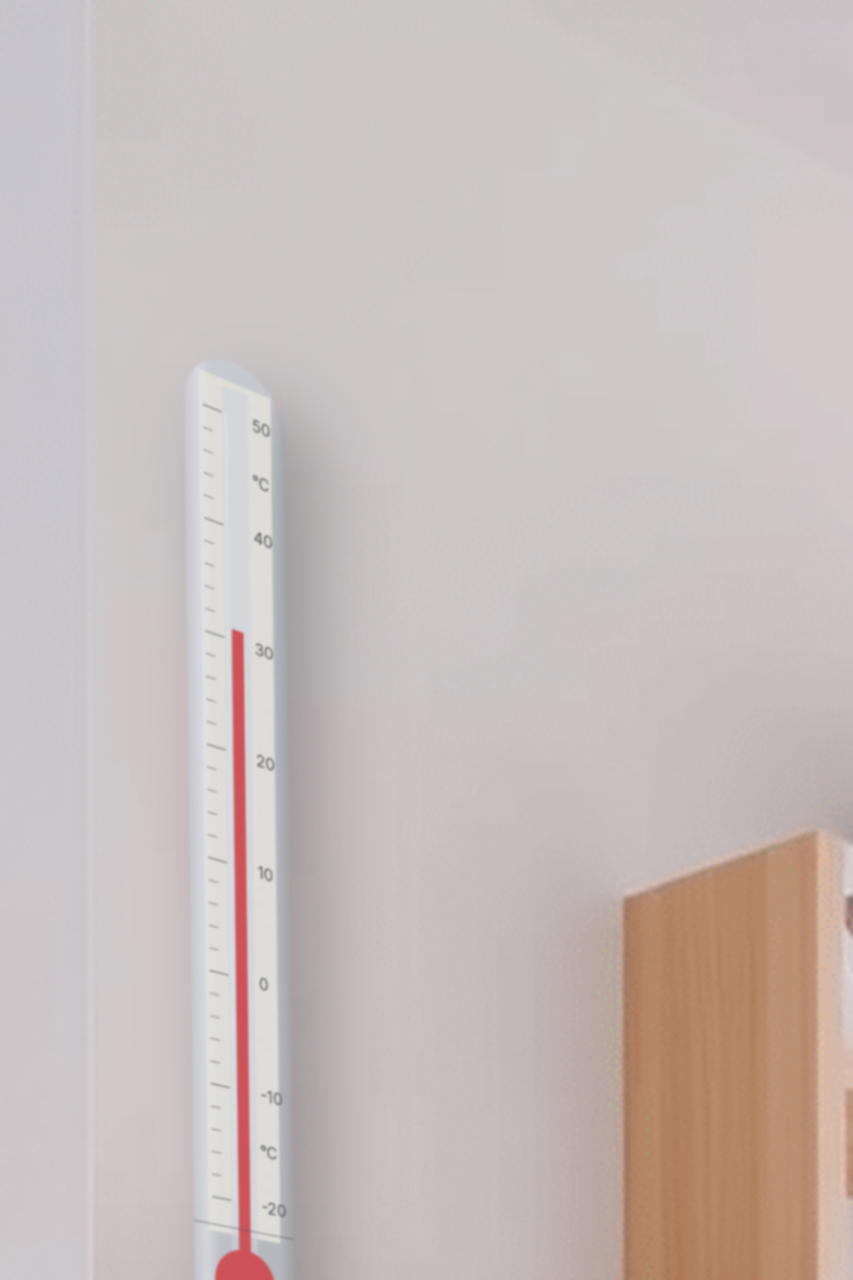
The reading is 31 °C
